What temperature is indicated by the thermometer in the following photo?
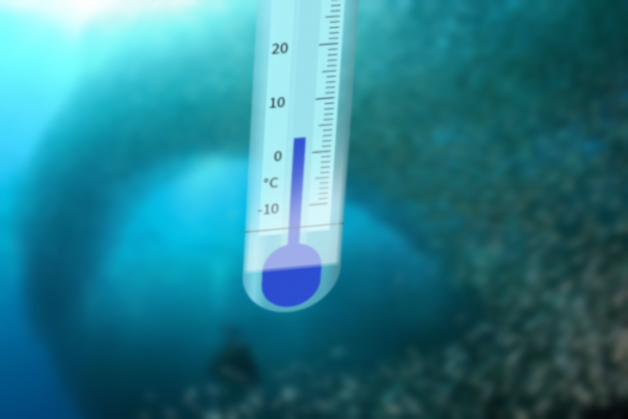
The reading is 3 °C
